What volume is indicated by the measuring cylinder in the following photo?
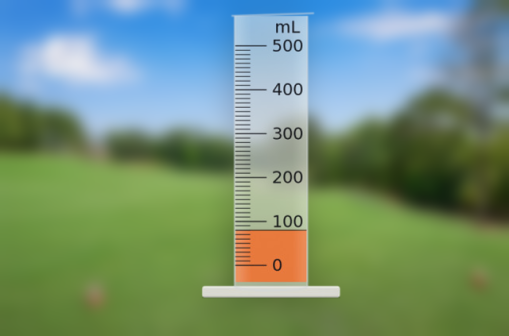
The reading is 80 mL
